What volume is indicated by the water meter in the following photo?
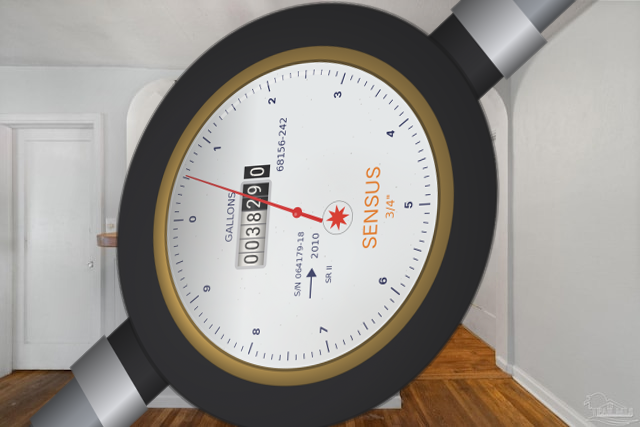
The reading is 38290.5 gal
